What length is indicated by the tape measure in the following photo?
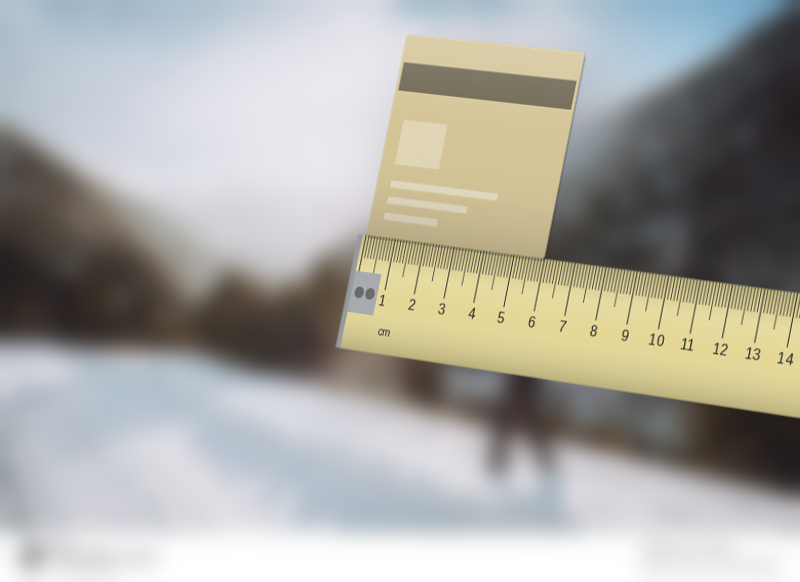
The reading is 6 cm
